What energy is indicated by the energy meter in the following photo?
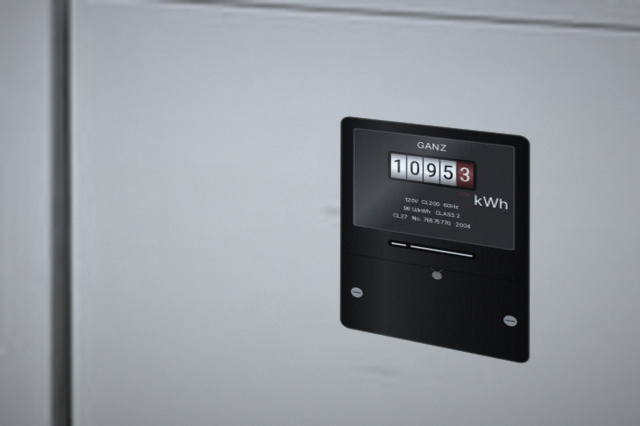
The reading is 1095.3 kWh
